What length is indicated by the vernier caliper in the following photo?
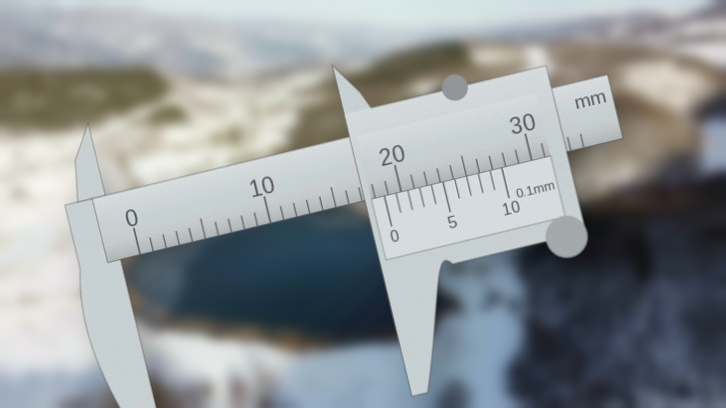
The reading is 18.7 mm
